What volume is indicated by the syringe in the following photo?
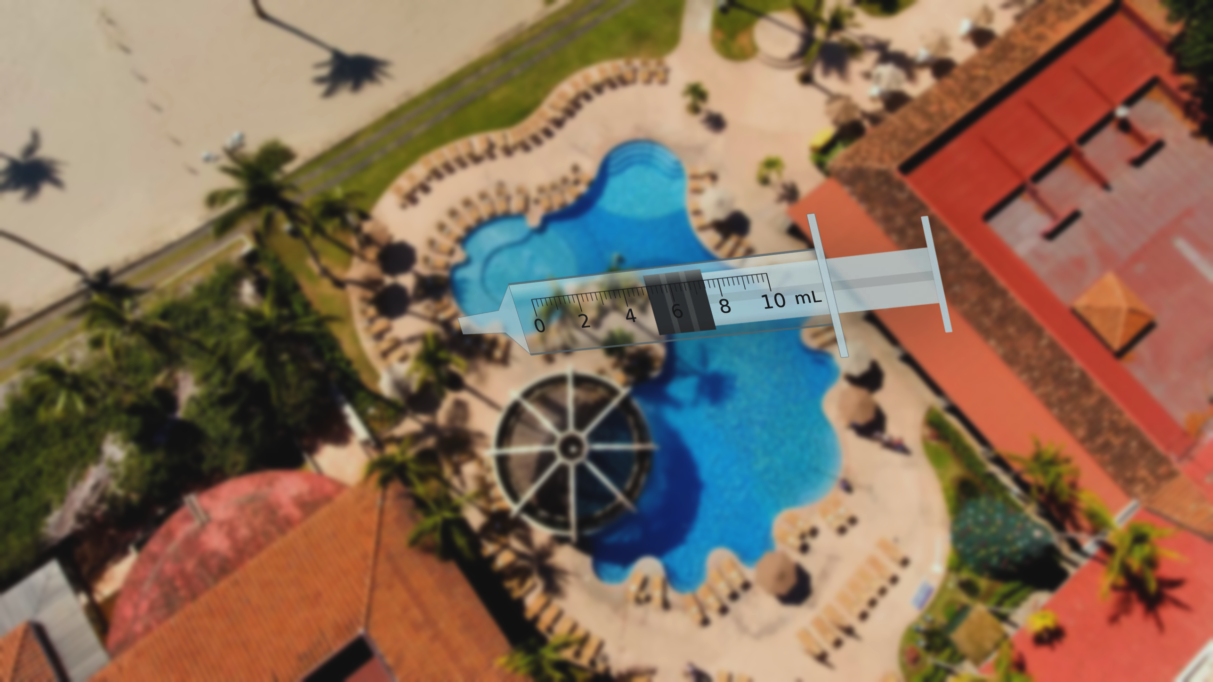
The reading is 5 mL
